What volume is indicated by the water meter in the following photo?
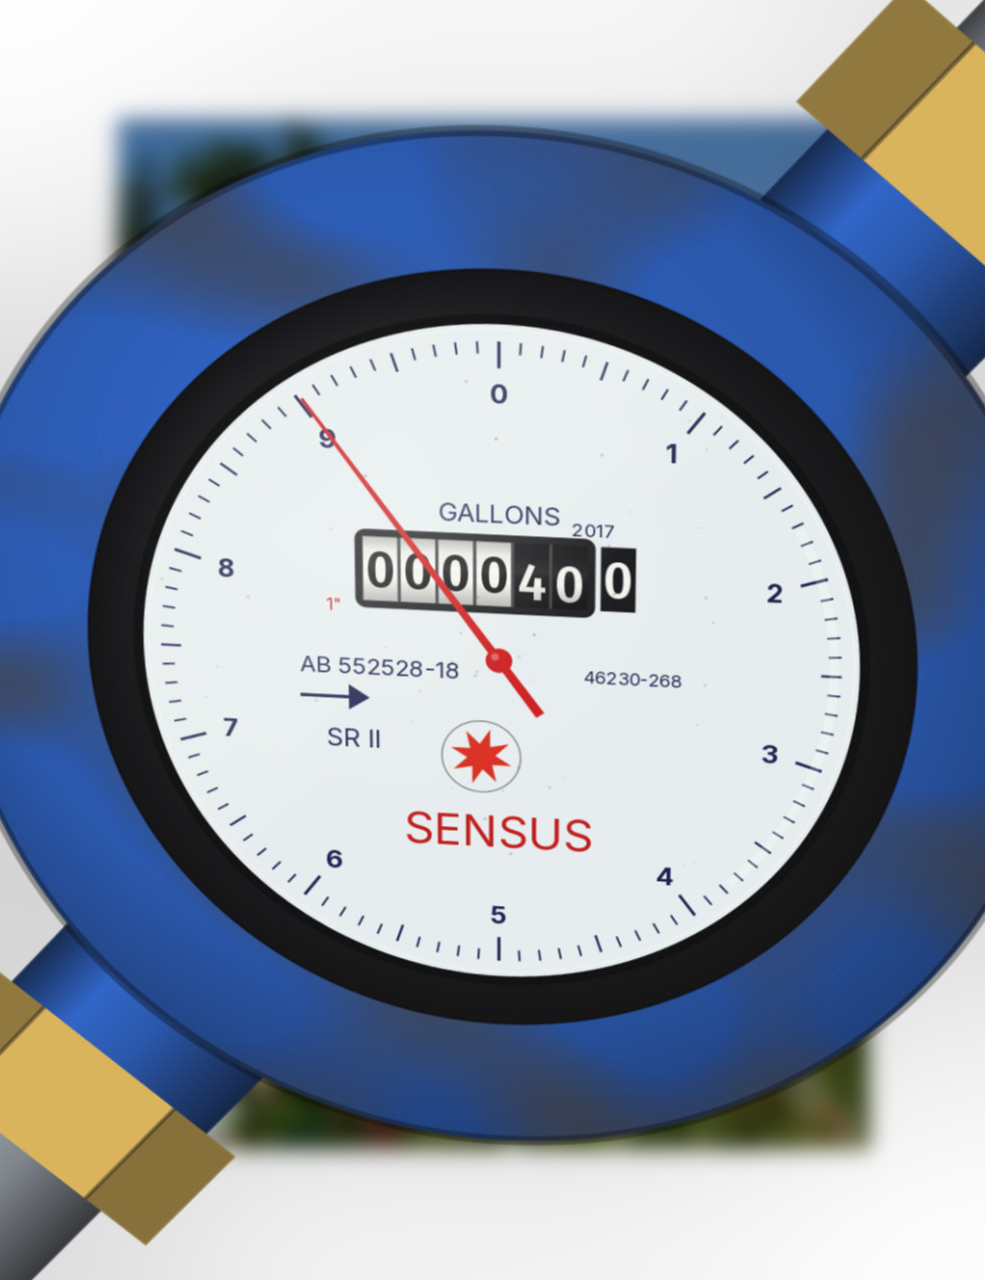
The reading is 399.0 gal
